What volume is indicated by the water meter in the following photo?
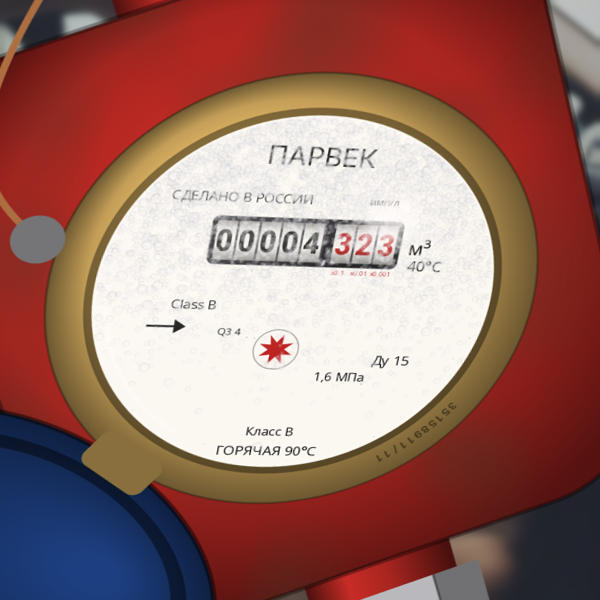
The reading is 4.323 m³
